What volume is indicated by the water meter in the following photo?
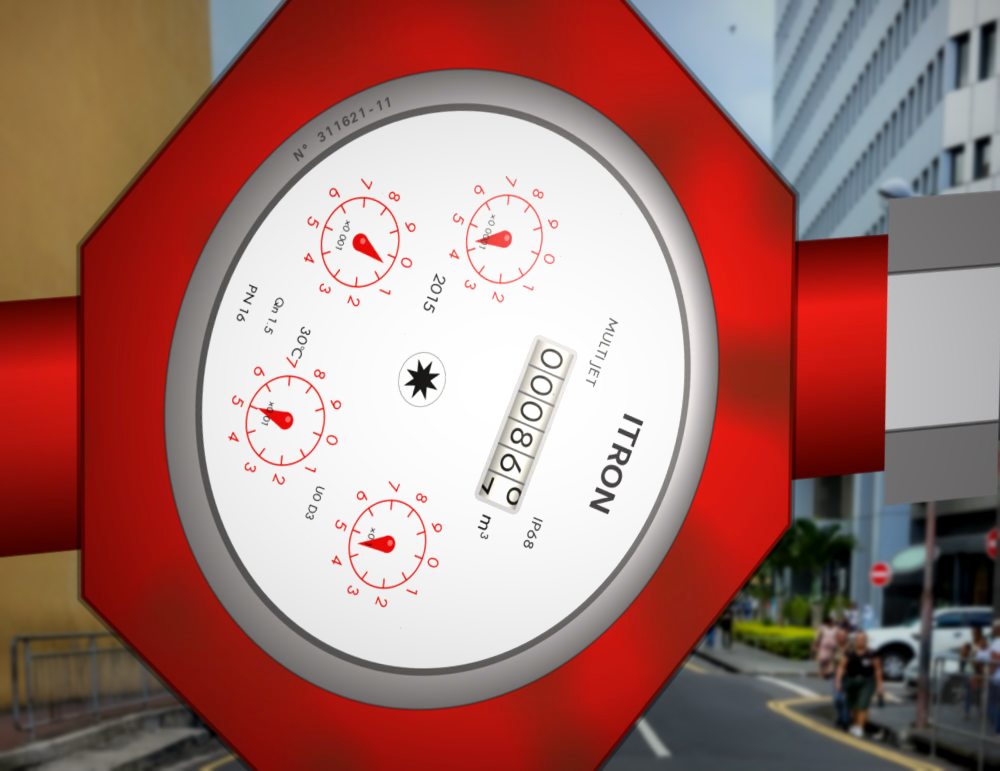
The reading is 866.4504 m³
